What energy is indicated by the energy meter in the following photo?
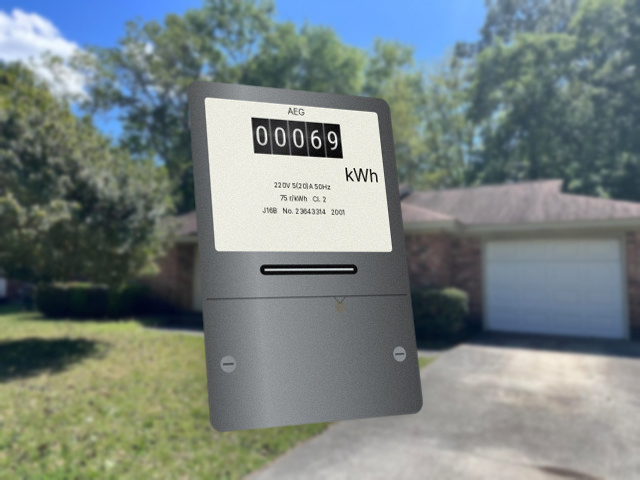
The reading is 69 kWh
